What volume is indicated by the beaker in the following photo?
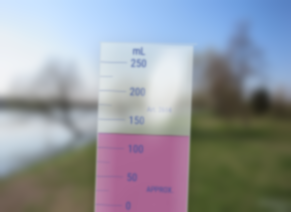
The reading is 125 mL
